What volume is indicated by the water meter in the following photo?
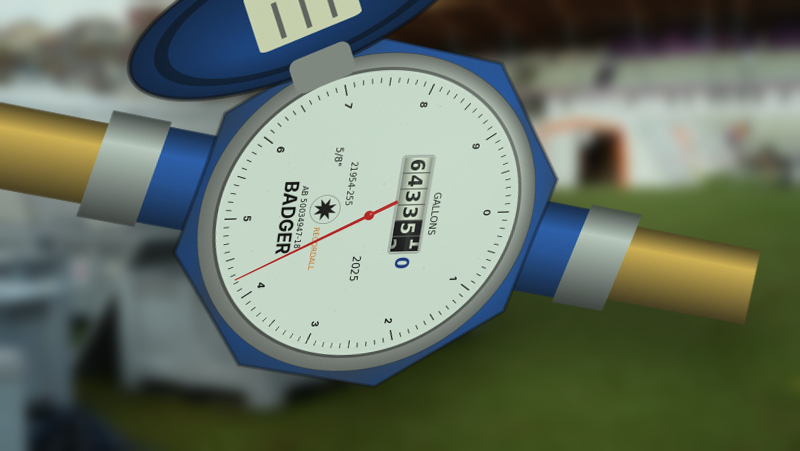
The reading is 6433514.2 gal
